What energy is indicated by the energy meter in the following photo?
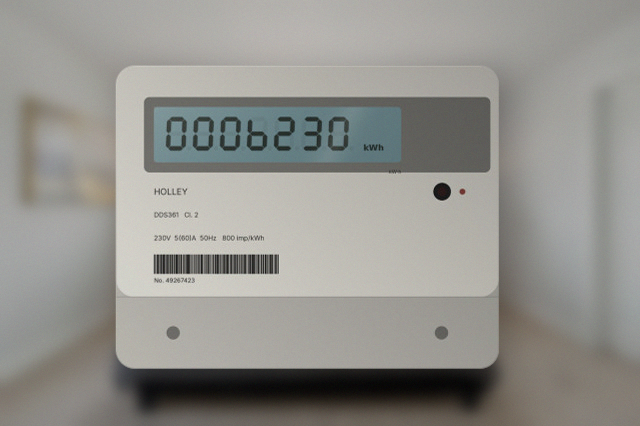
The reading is 6230 kWh
